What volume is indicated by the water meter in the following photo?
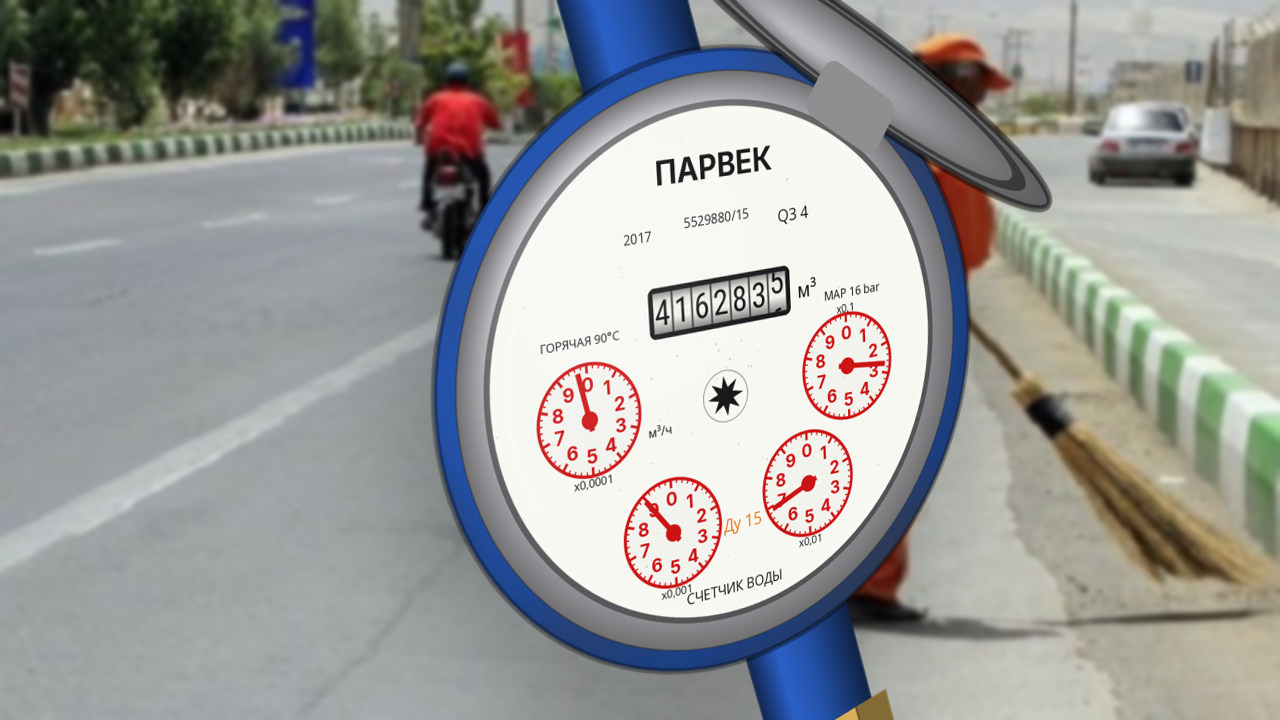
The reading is 4162835.2689 m³
